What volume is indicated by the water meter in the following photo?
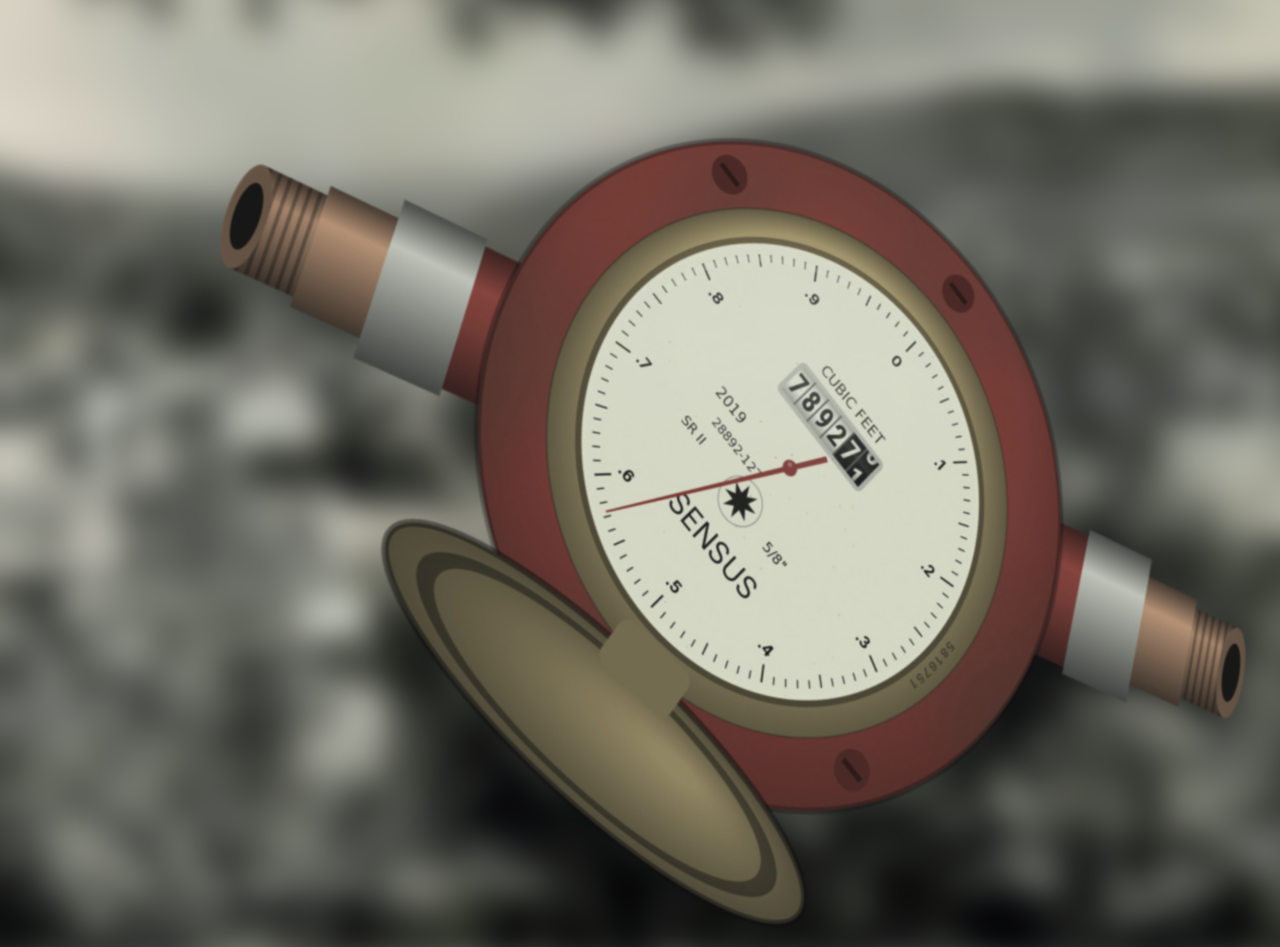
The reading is 789270.57 ft³
